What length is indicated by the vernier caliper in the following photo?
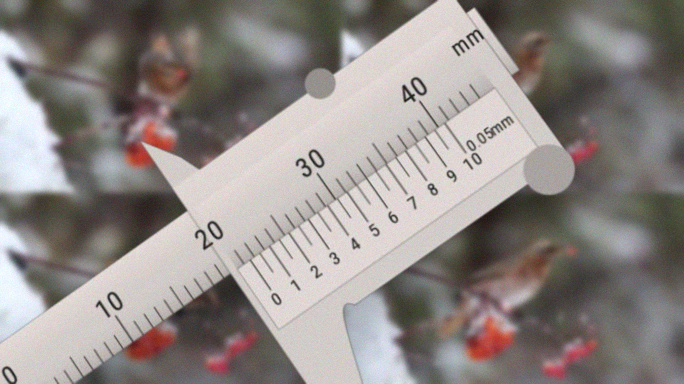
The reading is 21.6 mm
